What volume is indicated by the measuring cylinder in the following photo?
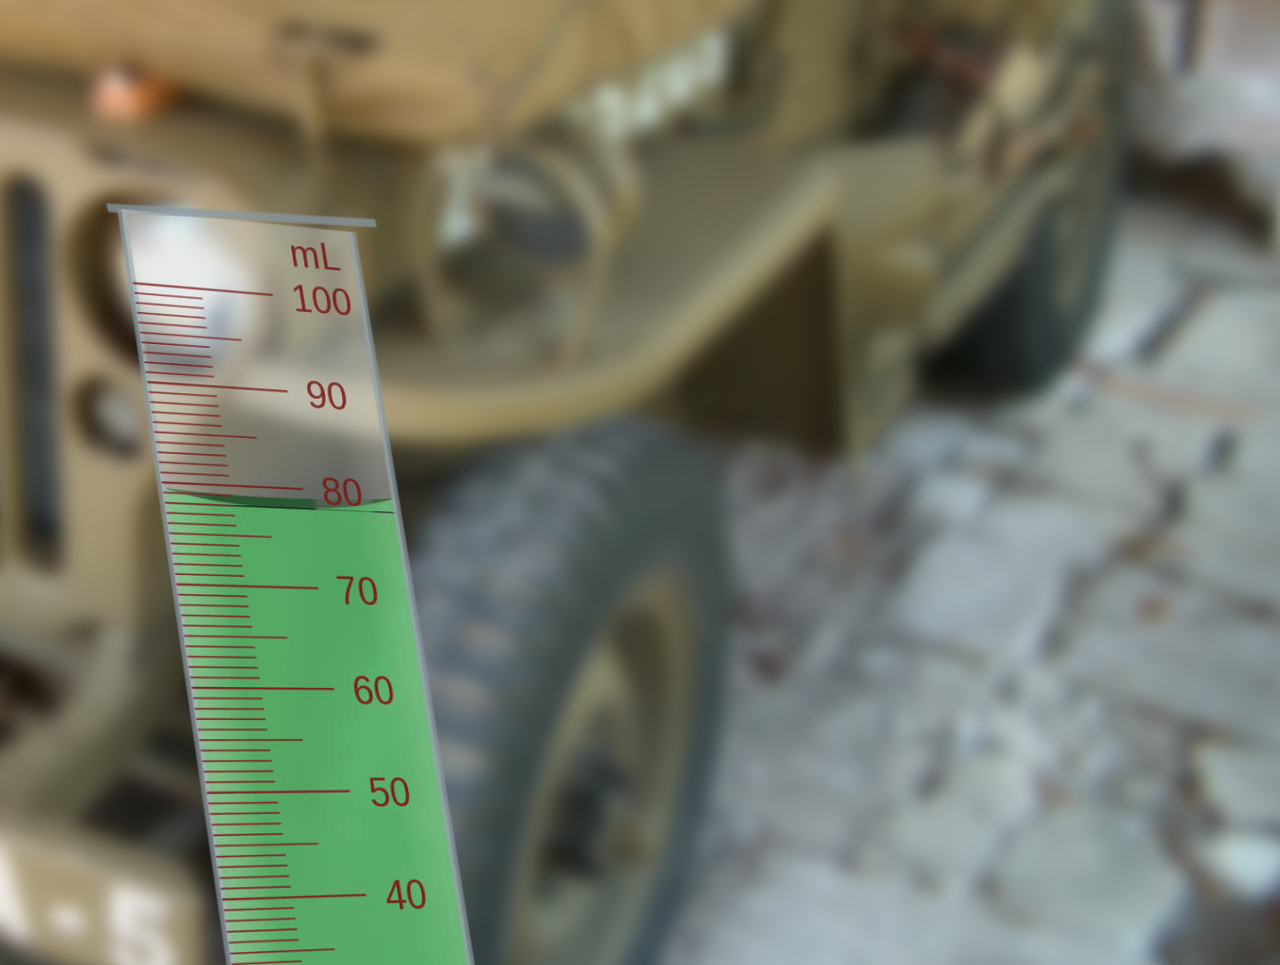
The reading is 78 mL
